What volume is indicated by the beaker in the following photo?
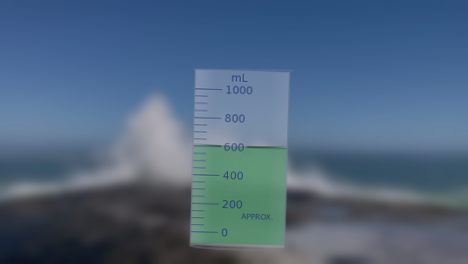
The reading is 600 mL
